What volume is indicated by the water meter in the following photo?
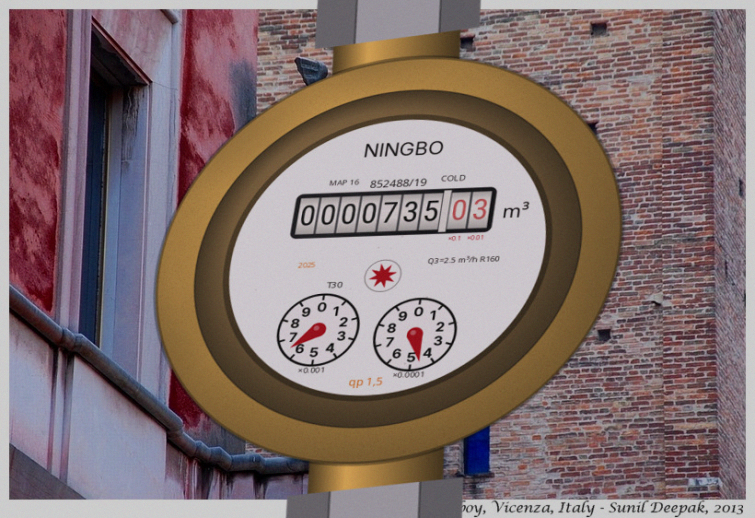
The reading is 735.0364 m³
